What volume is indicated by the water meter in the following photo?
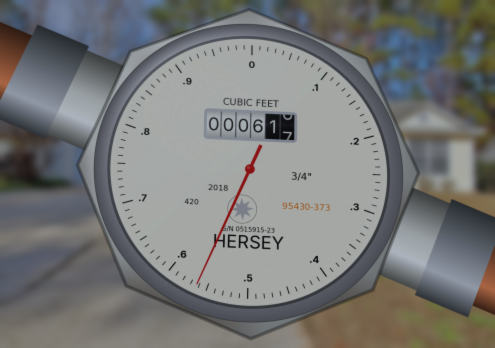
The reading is 616.56 ft³
